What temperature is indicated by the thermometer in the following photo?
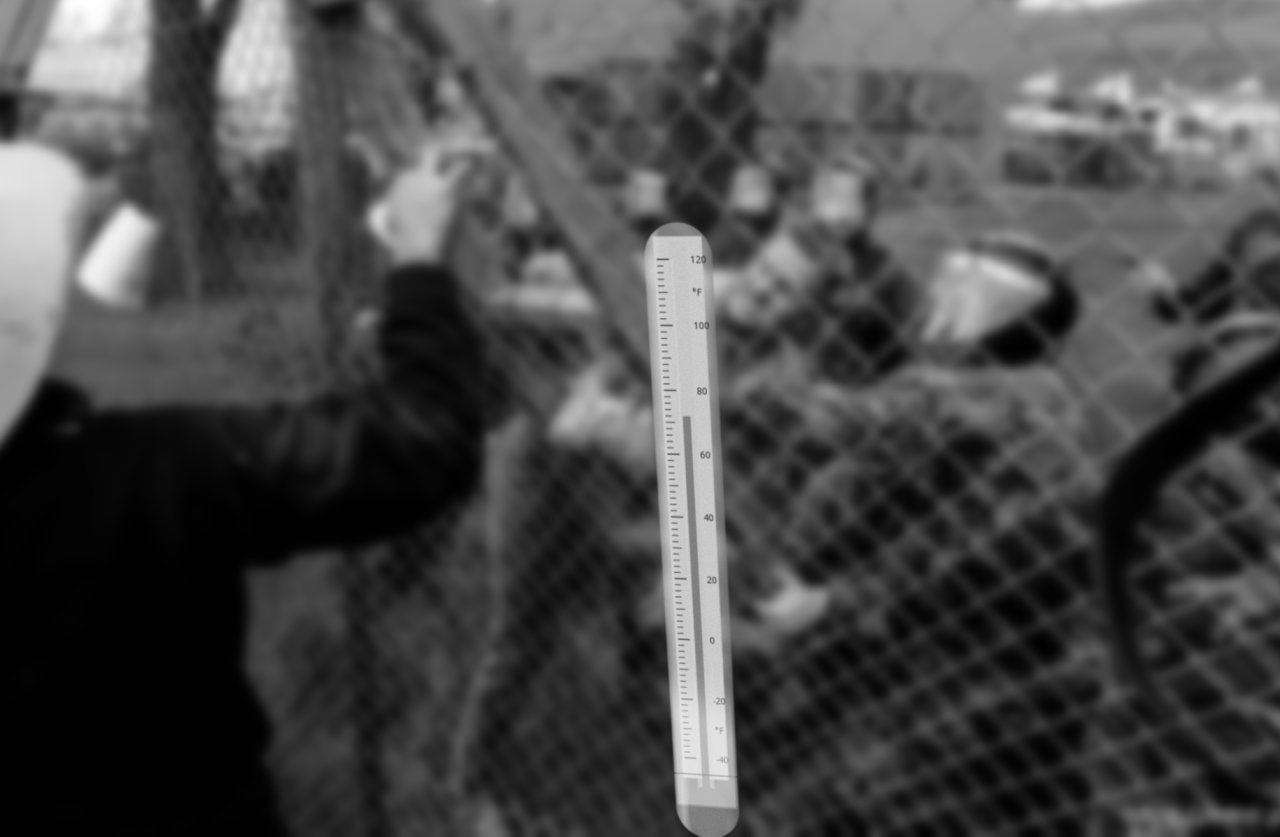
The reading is 72 °F
